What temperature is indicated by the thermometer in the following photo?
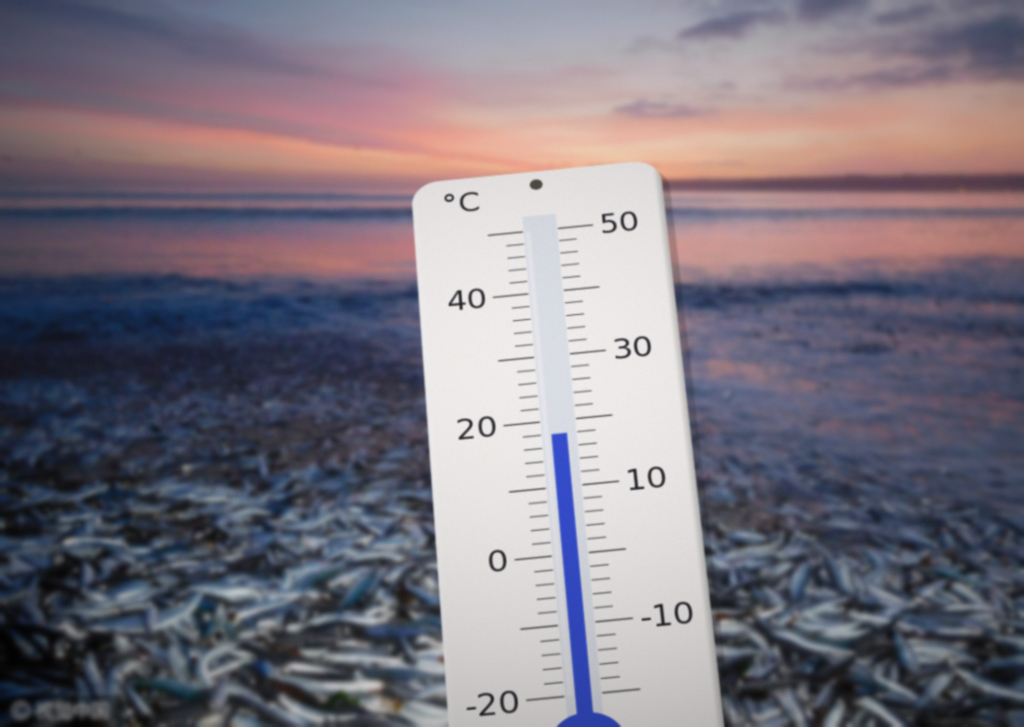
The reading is 18 °C
